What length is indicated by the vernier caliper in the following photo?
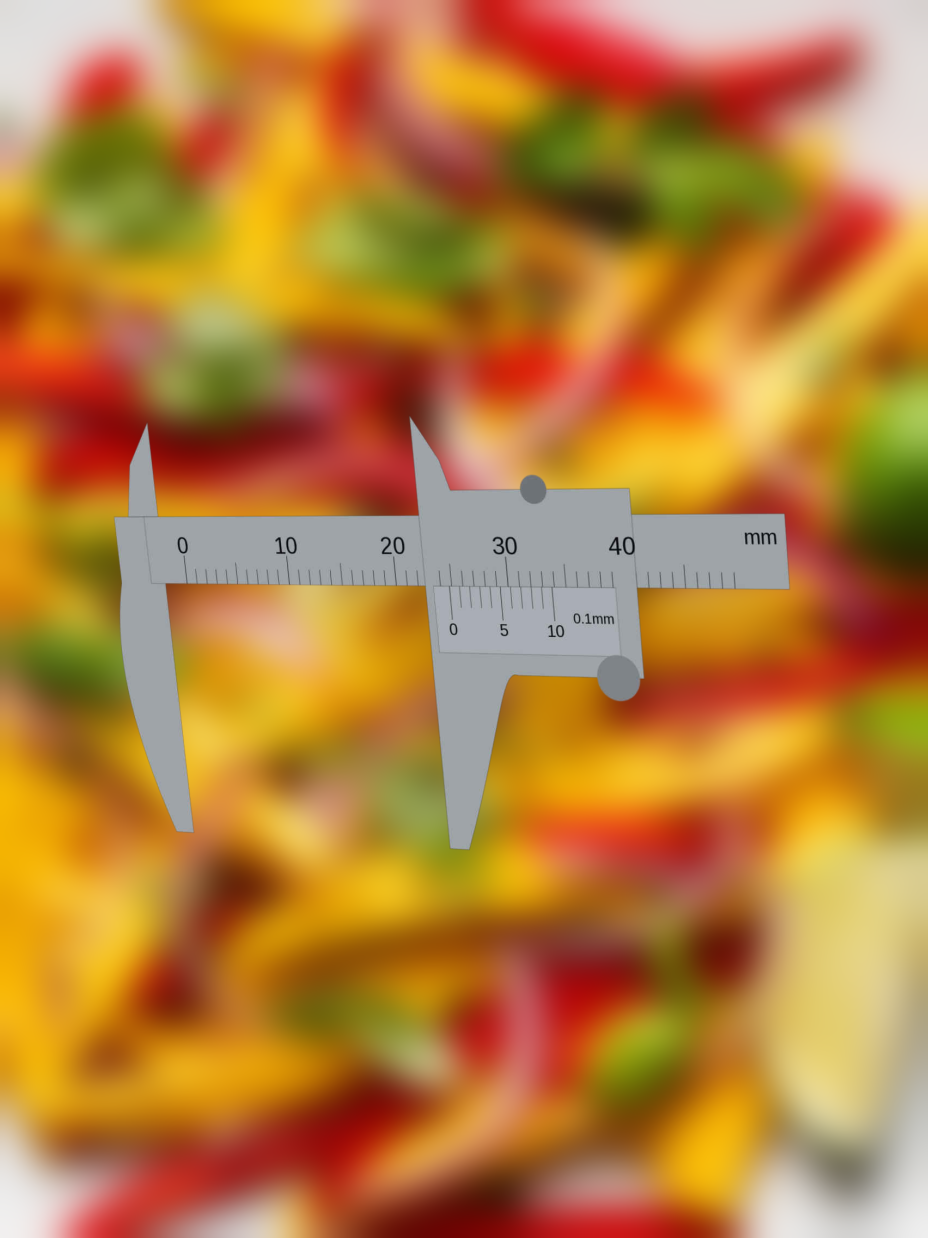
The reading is 24.8 mm
